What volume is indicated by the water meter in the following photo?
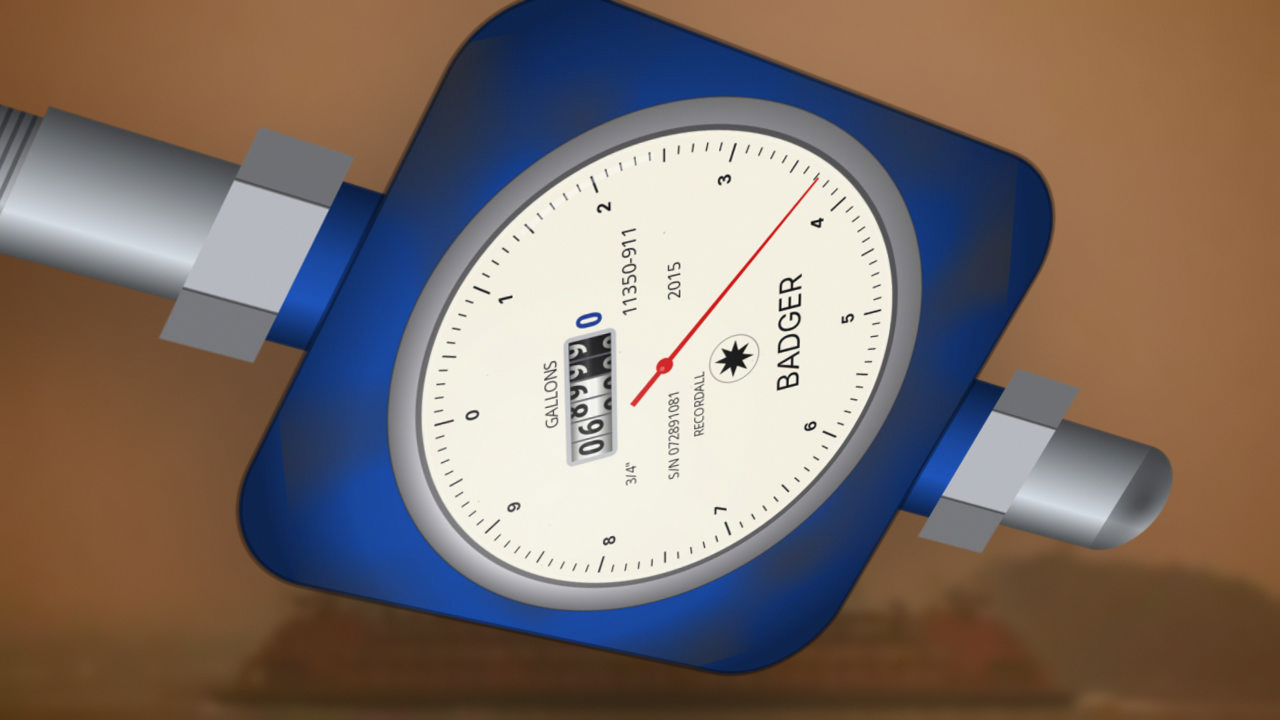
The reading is 689993.7 gal
